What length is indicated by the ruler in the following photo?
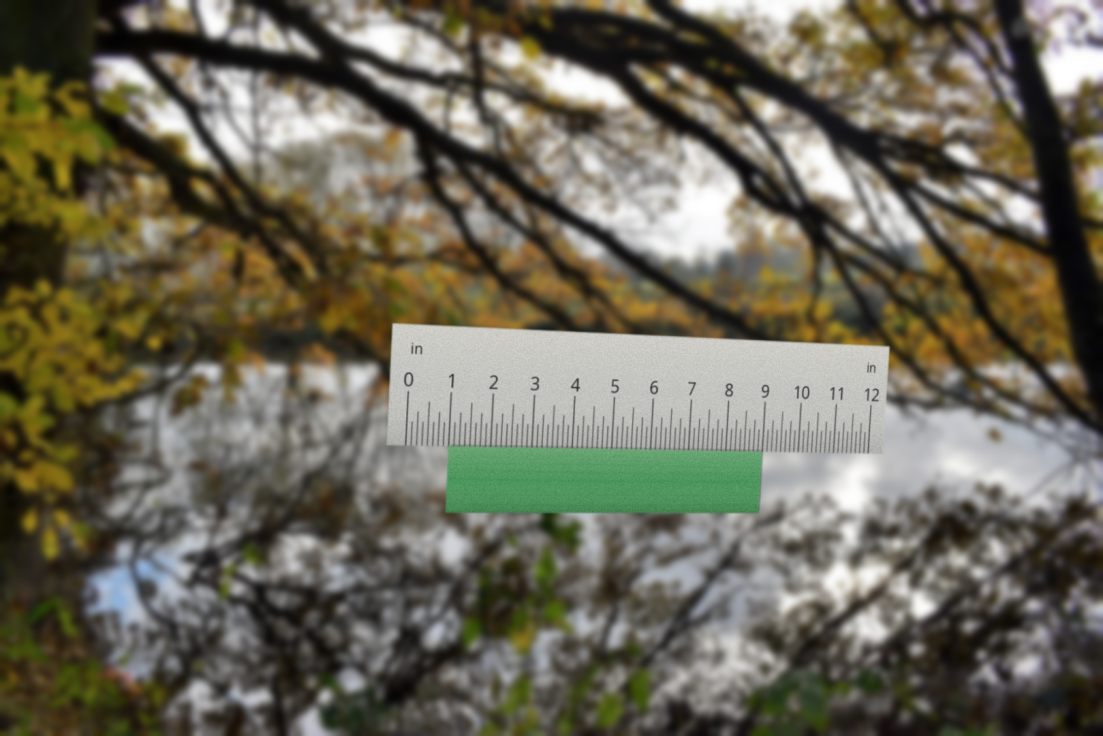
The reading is 8 in
